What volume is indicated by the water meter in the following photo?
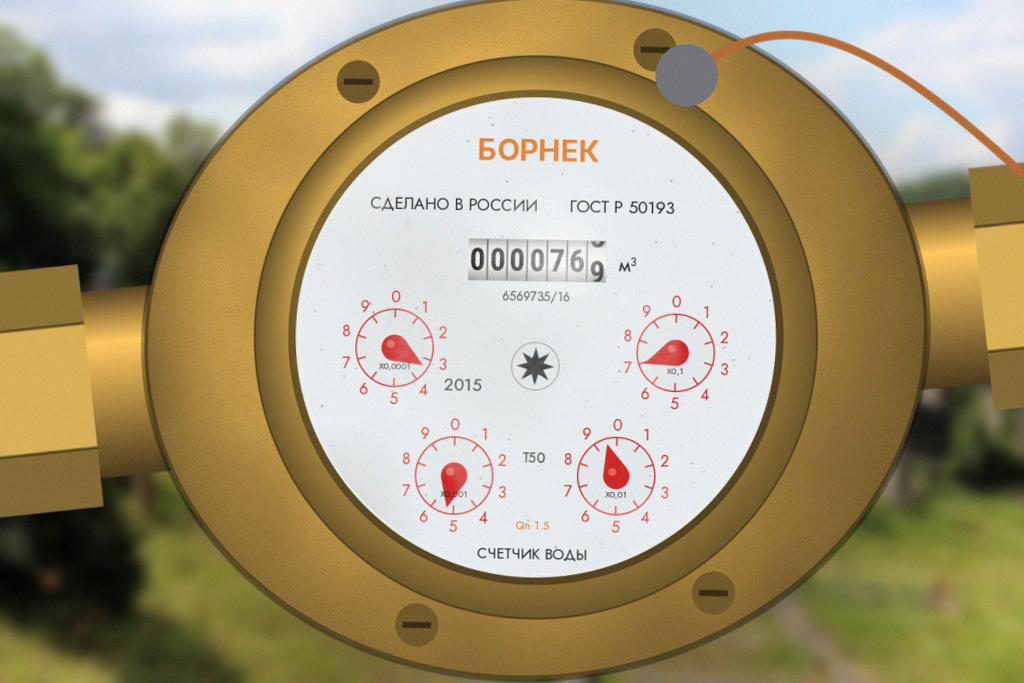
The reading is 768.6953 m³
